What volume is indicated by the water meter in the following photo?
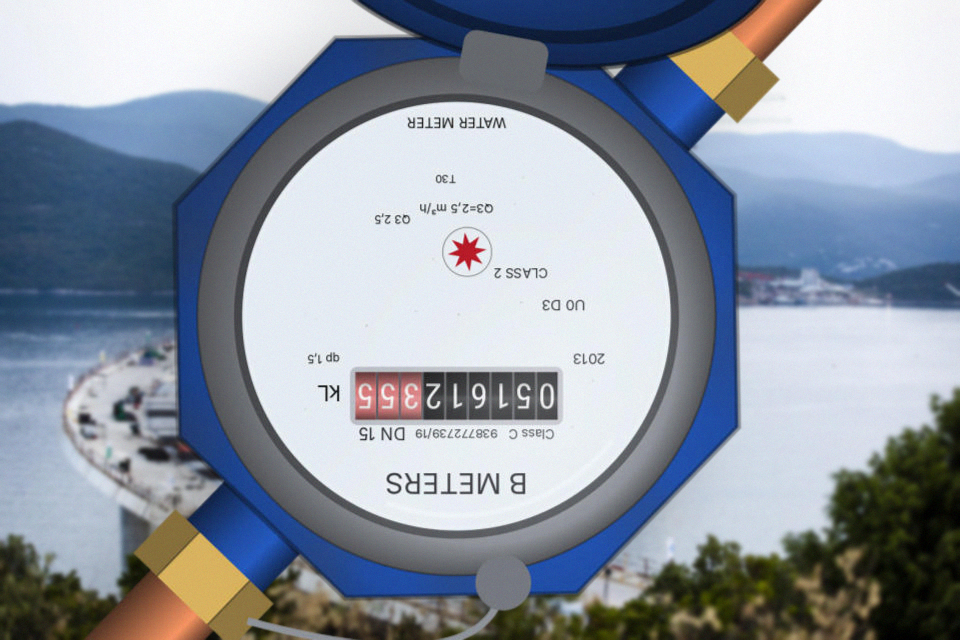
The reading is 51612.355 kL
